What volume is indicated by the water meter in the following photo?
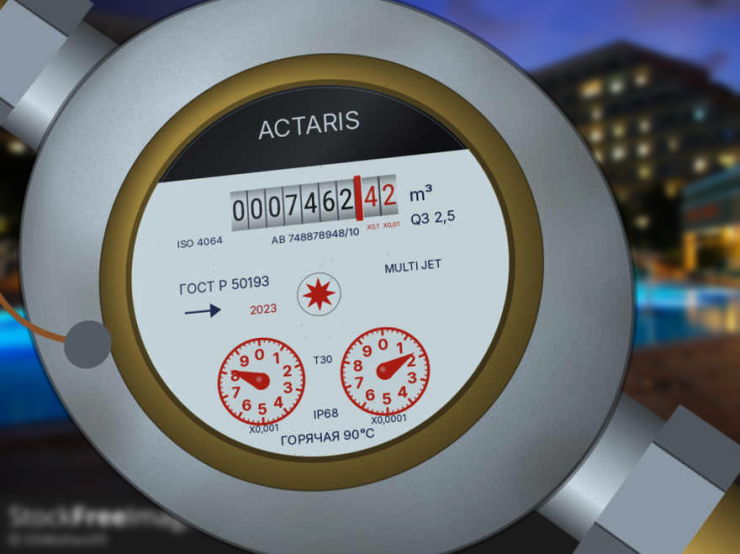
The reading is 7462.4281 m³
